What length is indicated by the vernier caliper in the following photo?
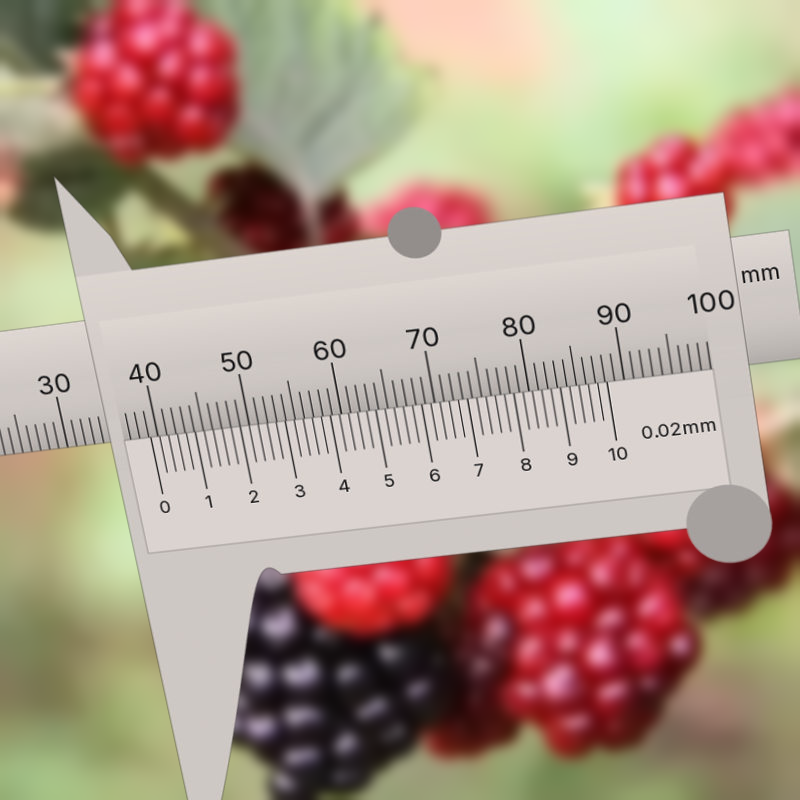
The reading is 39.2 mm
